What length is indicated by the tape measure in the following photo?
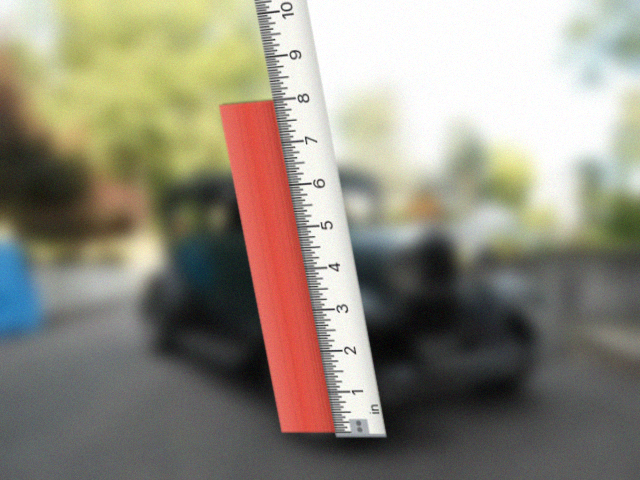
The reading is 8 in
